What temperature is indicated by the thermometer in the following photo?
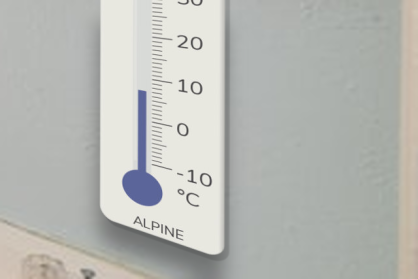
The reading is 7 °C
